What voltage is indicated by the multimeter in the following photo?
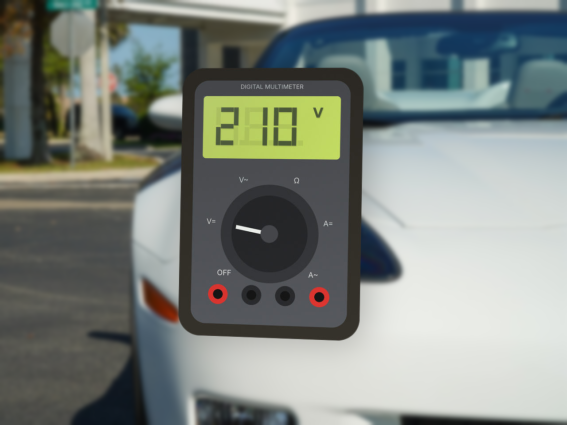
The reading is 210 V
